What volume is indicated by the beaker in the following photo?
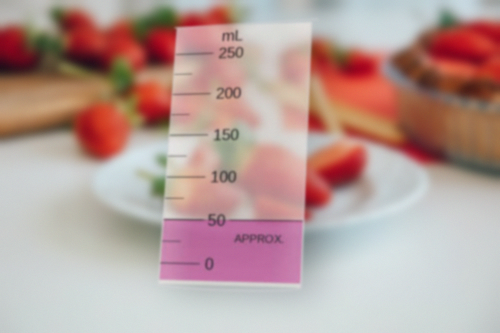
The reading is 50 mL
